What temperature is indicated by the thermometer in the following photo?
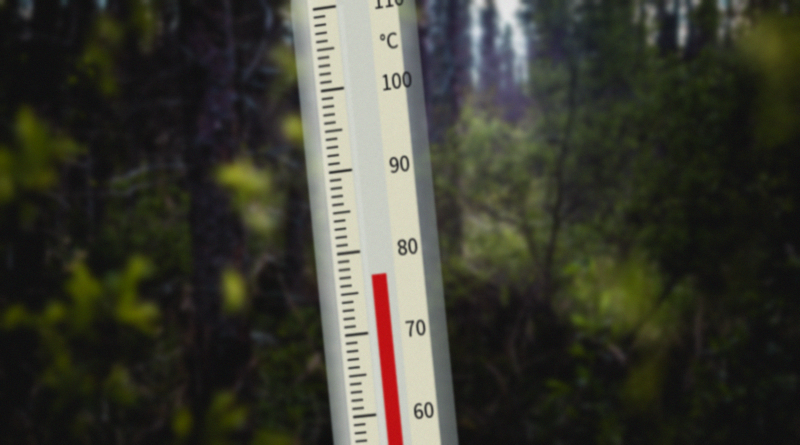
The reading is 77 °C
